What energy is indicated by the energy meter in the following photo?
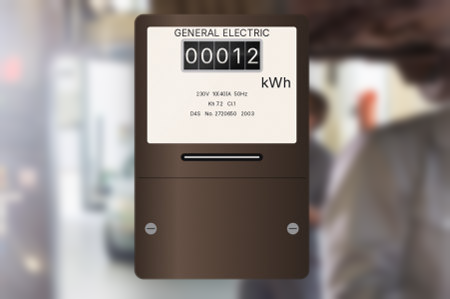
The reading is 12 kWh
